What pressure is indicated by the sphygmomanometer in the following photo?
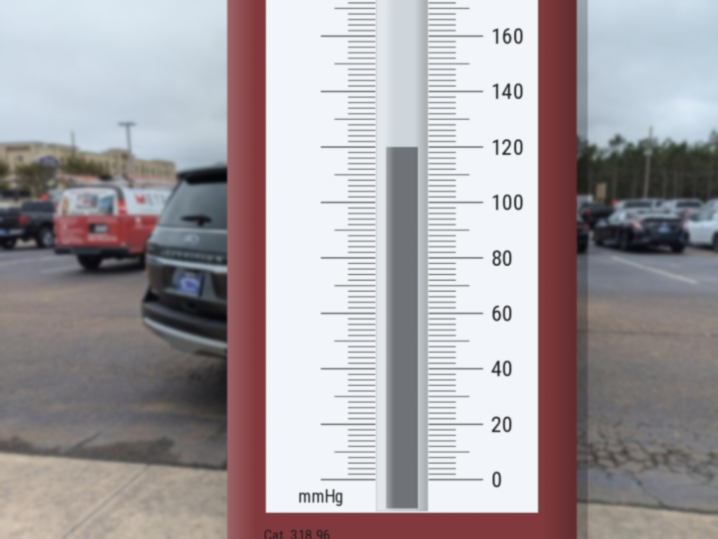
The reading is 120 mmHg
